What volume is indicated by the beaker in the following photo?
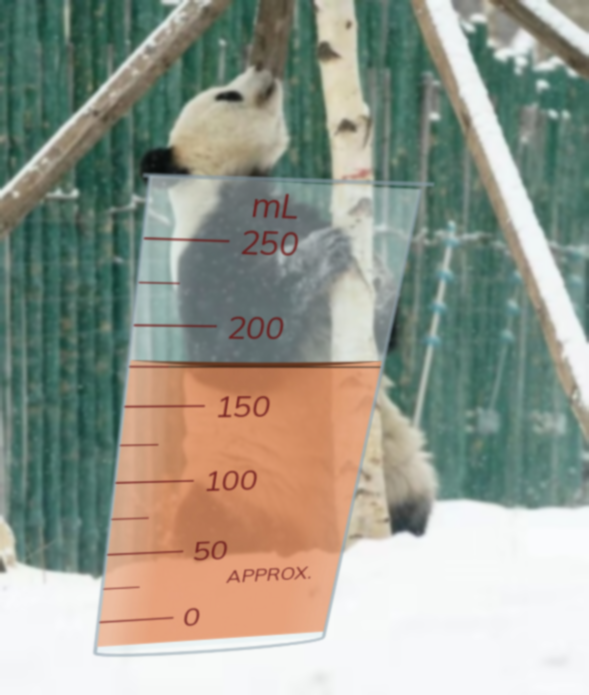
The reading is 175 mL
